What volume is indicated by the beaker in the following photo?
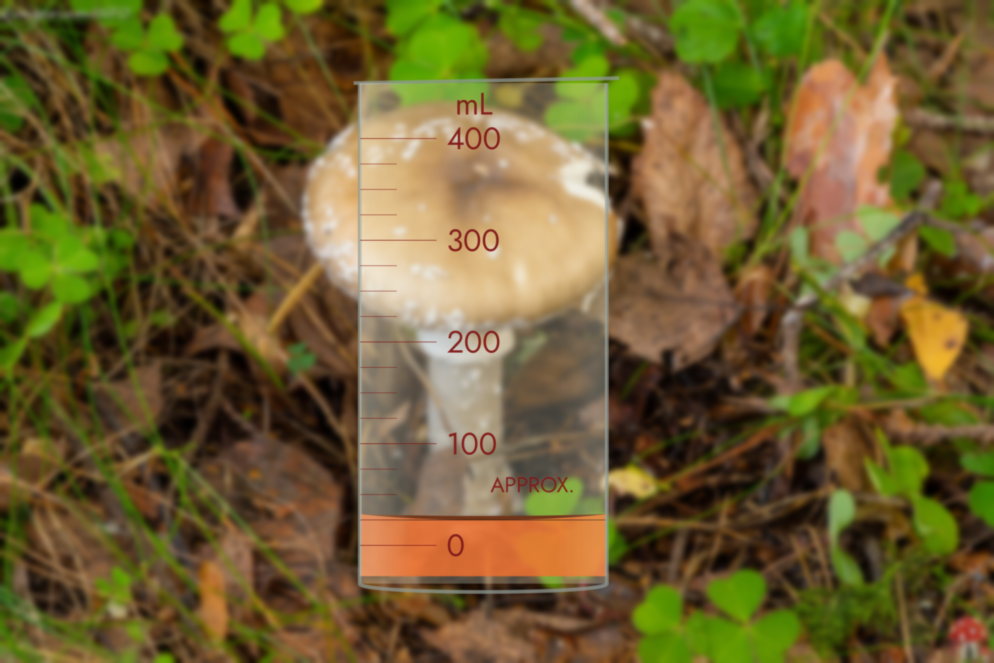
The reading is 25 mL
